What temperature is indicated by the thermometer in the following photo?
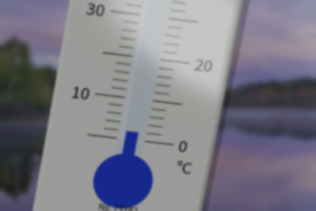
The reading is 2 °C
